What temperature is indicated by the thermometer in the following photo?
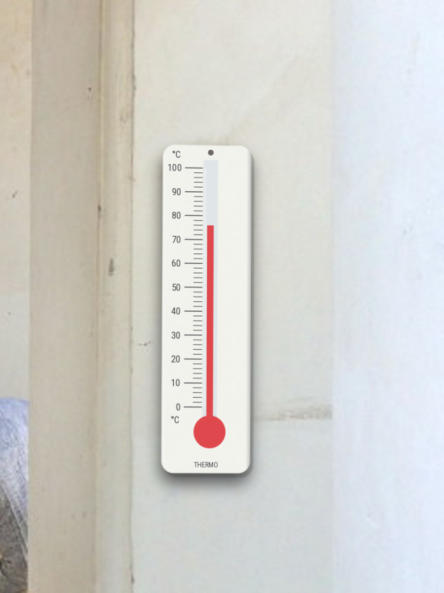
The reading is 76 °C
